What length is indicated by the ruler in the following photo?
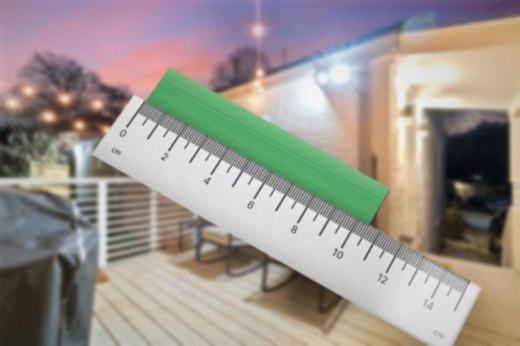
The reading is 10.5 cm
